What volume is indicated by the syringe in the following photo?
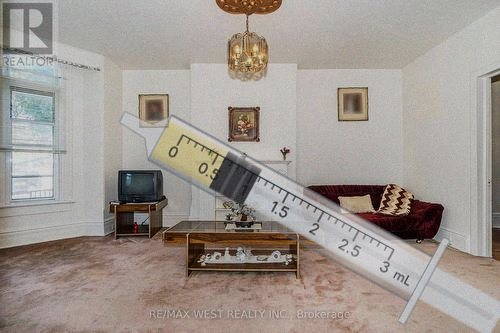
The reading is 0.6 mL
